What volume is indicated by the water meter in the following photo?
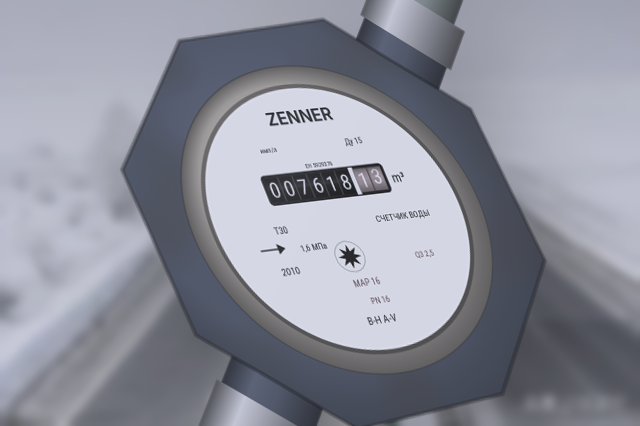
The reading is 7618.13 m³
